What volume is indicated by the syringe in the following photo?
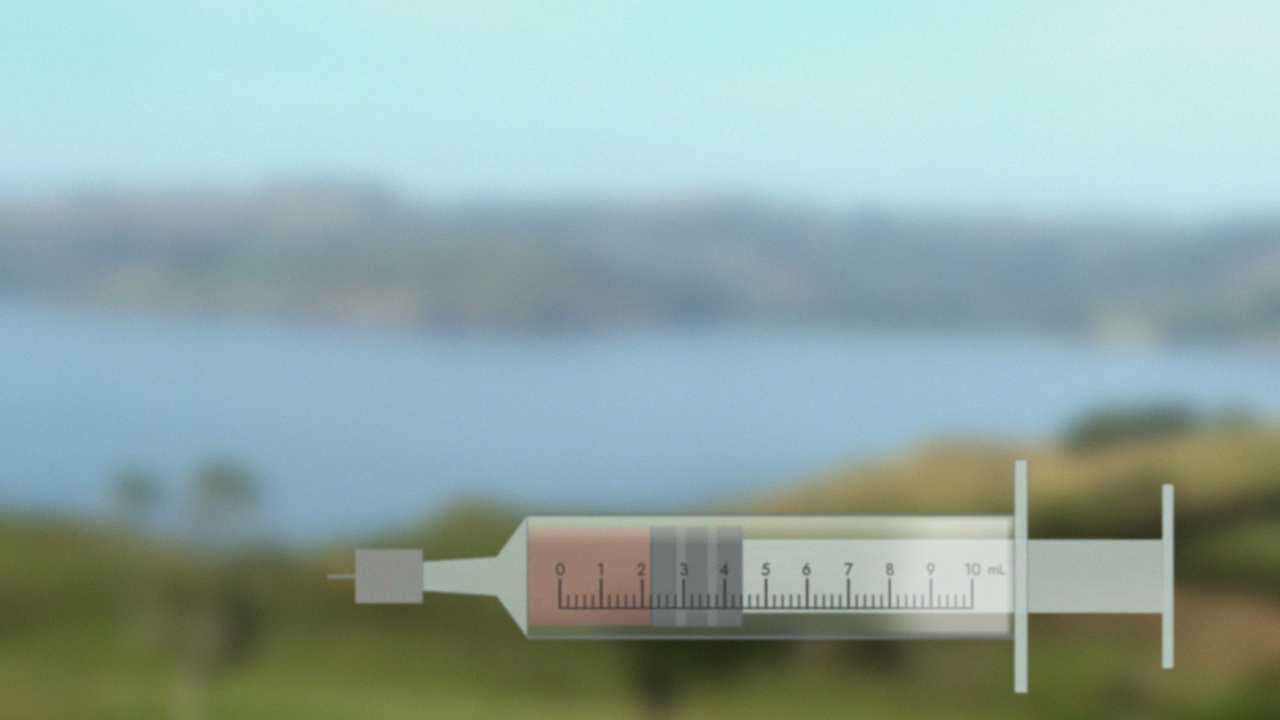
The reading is 2.2 mL
